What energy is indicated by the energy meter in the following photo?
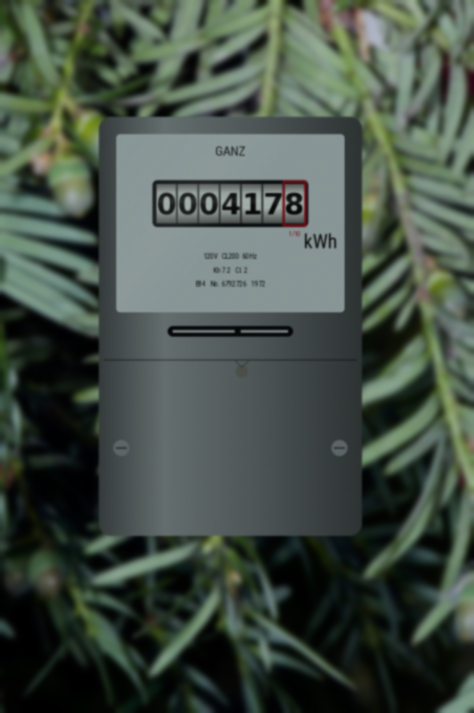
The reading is 417.8 kWh
